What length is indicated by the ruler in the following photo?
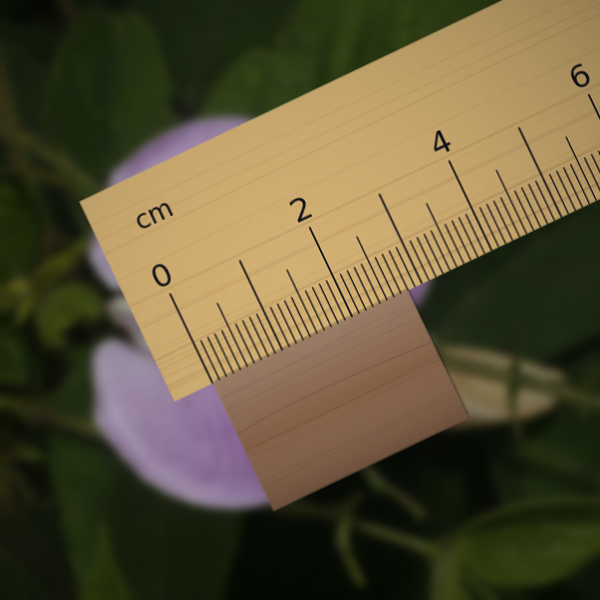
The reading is 2.8 cm
